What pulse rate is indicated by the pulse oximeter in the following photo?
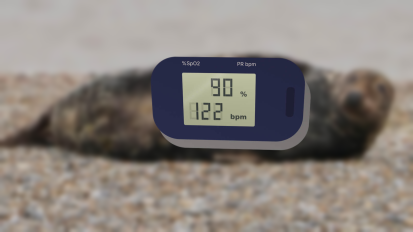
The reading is 122 bpm
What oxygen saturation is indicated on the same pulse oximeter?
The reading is 90 %
